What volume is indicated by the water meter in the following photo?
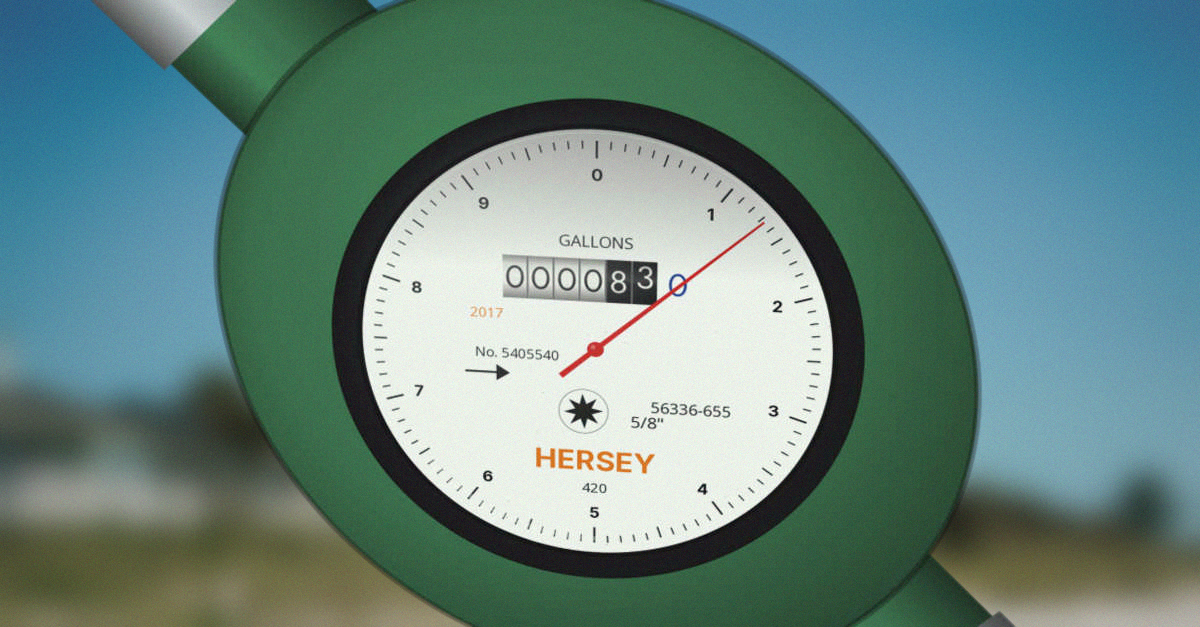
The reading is 831.3 gal
